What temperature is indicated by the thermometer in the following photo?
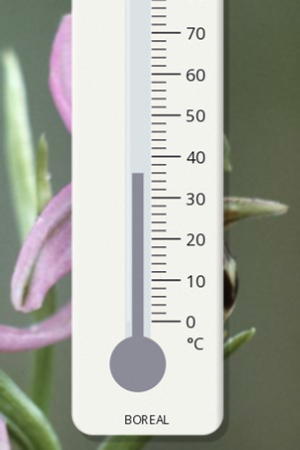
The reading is 36 °C
